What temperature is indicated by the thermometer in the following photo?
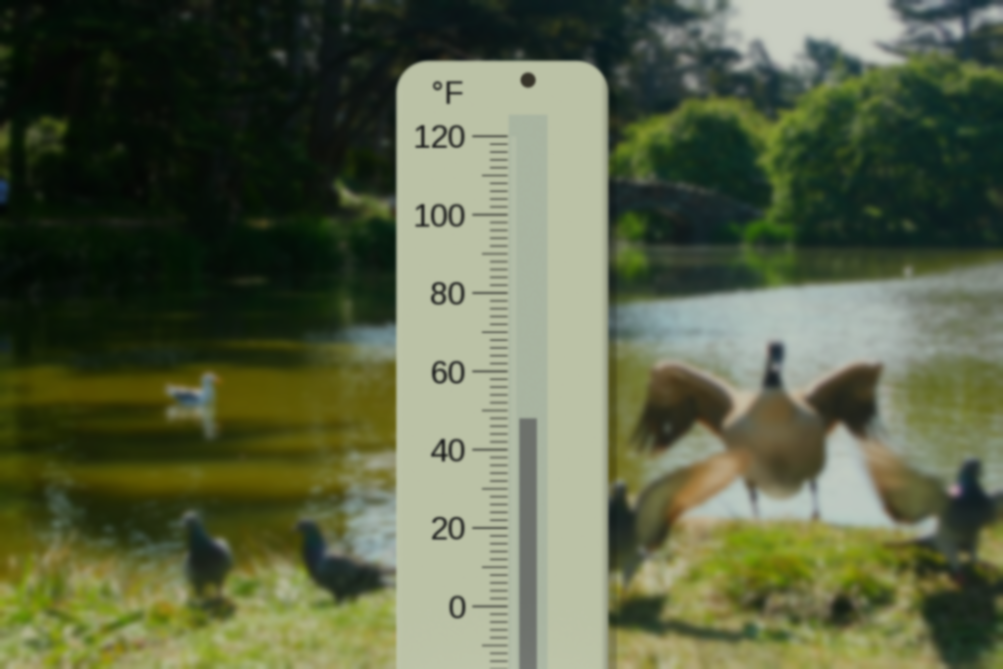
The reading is 48 °F
